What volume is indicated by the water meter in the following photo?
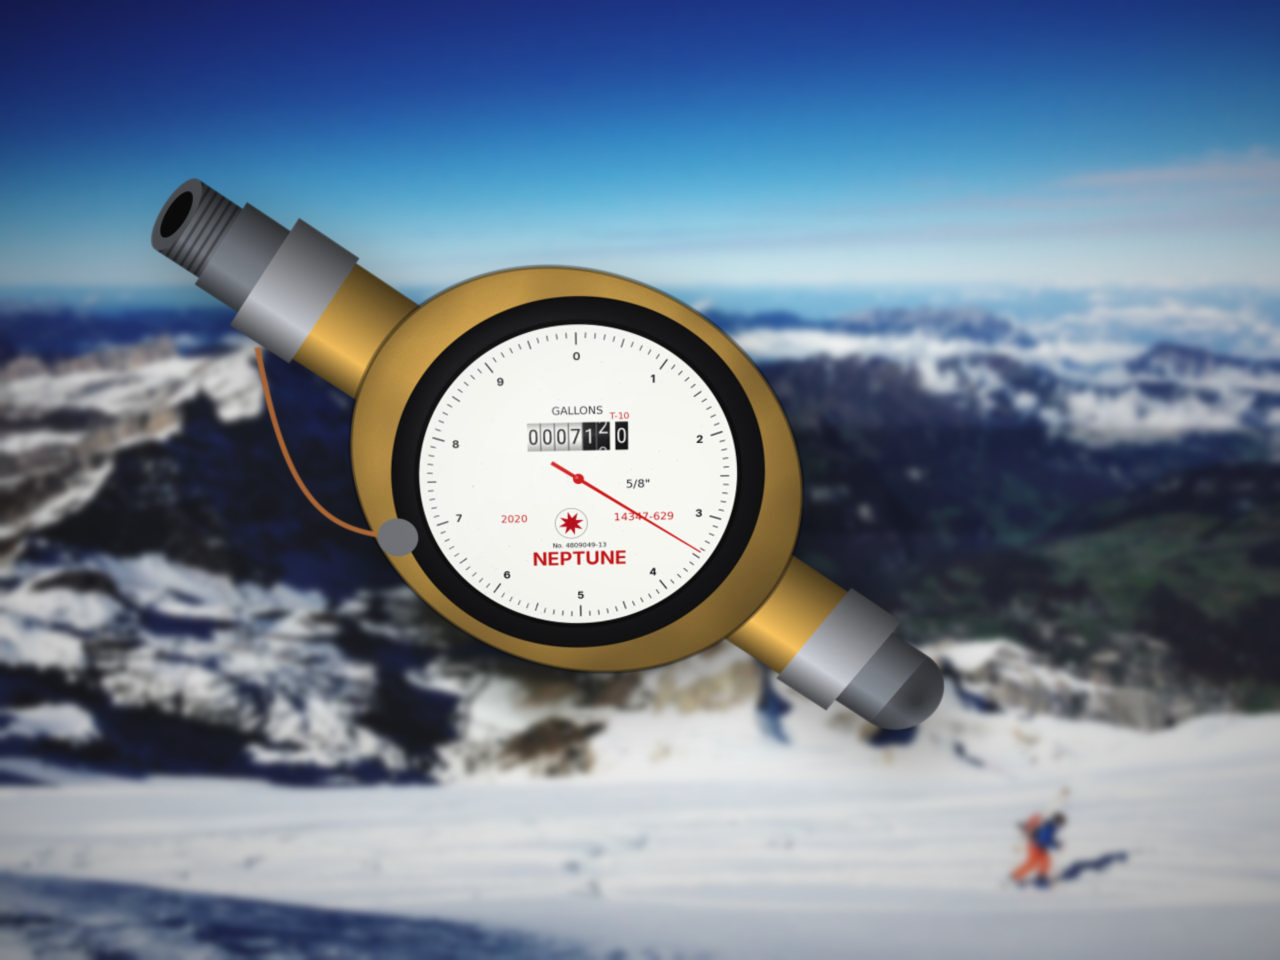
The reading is 7123.4 gal
